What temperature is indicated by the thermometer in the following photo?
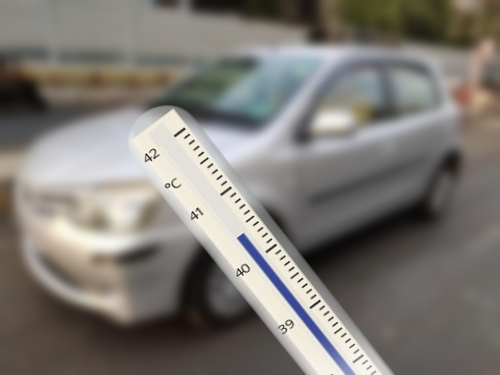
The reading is 40.4 °C
